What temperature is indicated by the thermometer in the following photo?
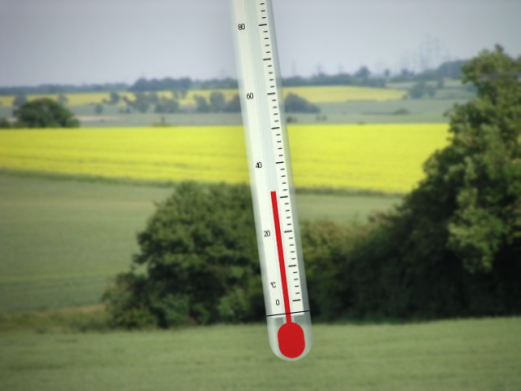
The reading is 32 °C
